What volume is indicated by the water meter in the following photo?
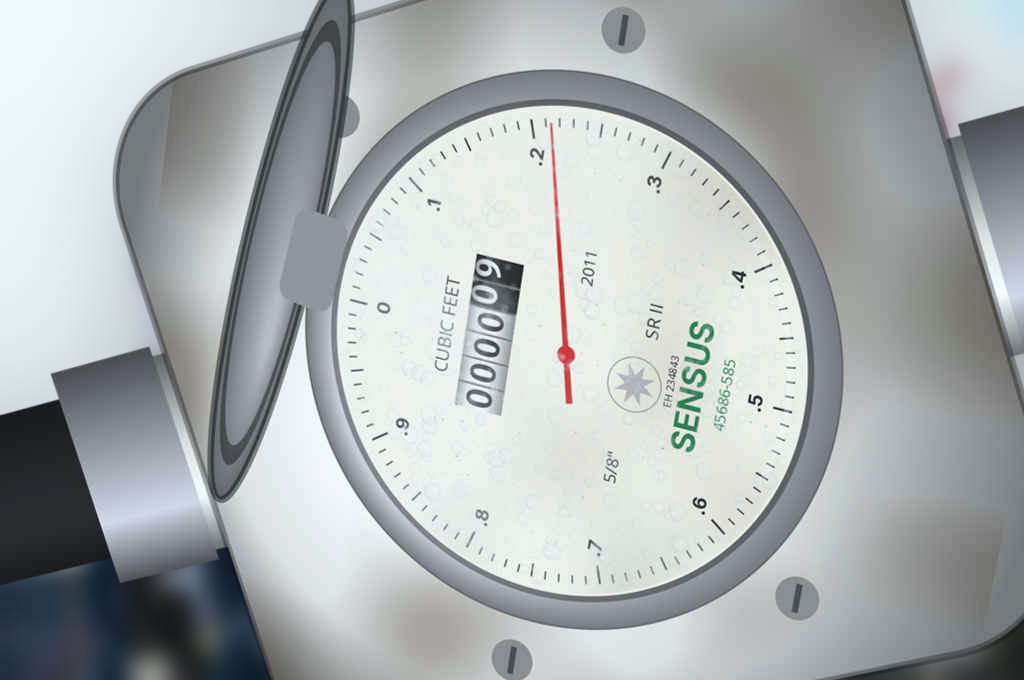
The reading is 9.21 ft³
